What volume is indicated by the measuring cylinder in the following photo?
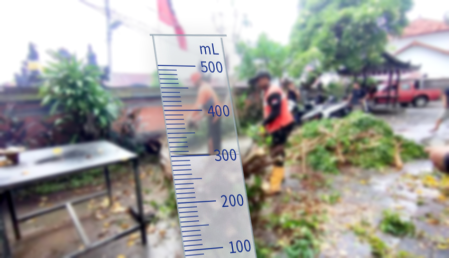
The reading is 300 mL
